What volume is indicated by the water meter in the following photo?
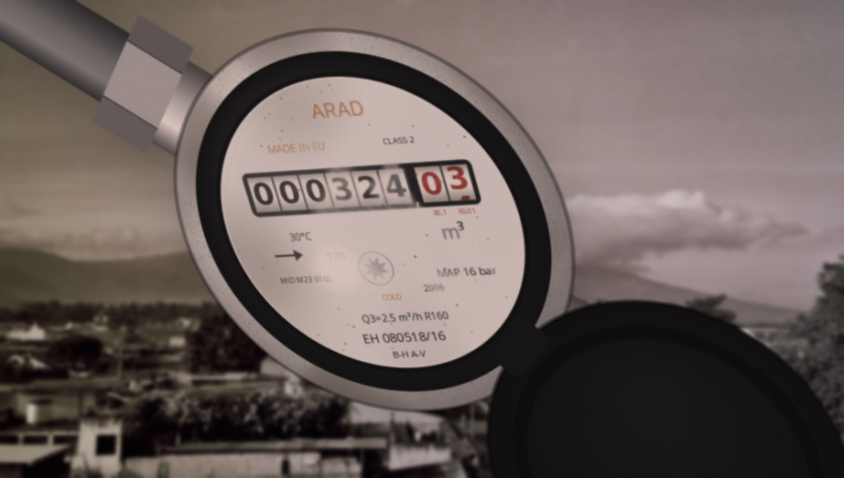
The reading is 324.03 m³
